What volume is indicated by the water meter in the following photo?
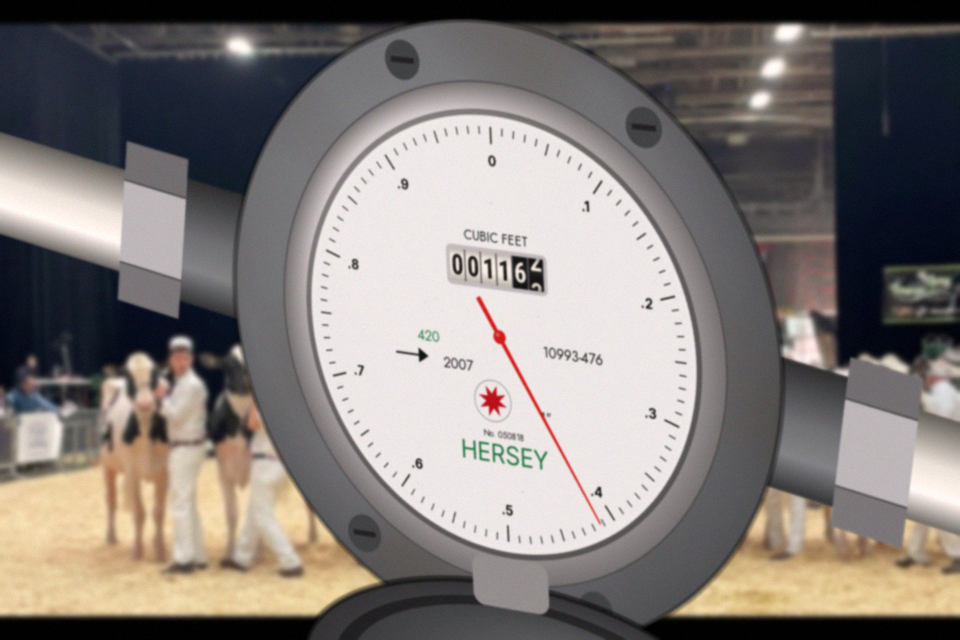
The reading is 1162.41 ft³
